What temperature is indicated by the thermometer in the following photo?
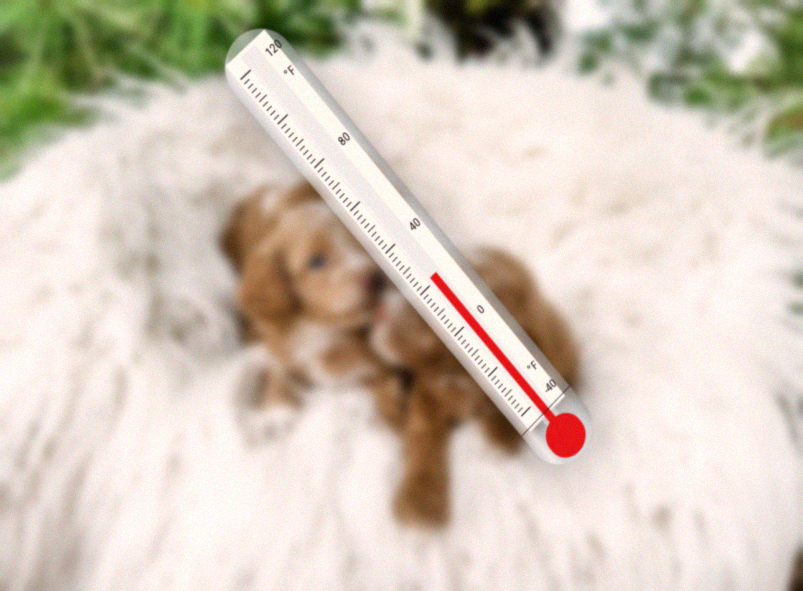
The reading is 22 °F
